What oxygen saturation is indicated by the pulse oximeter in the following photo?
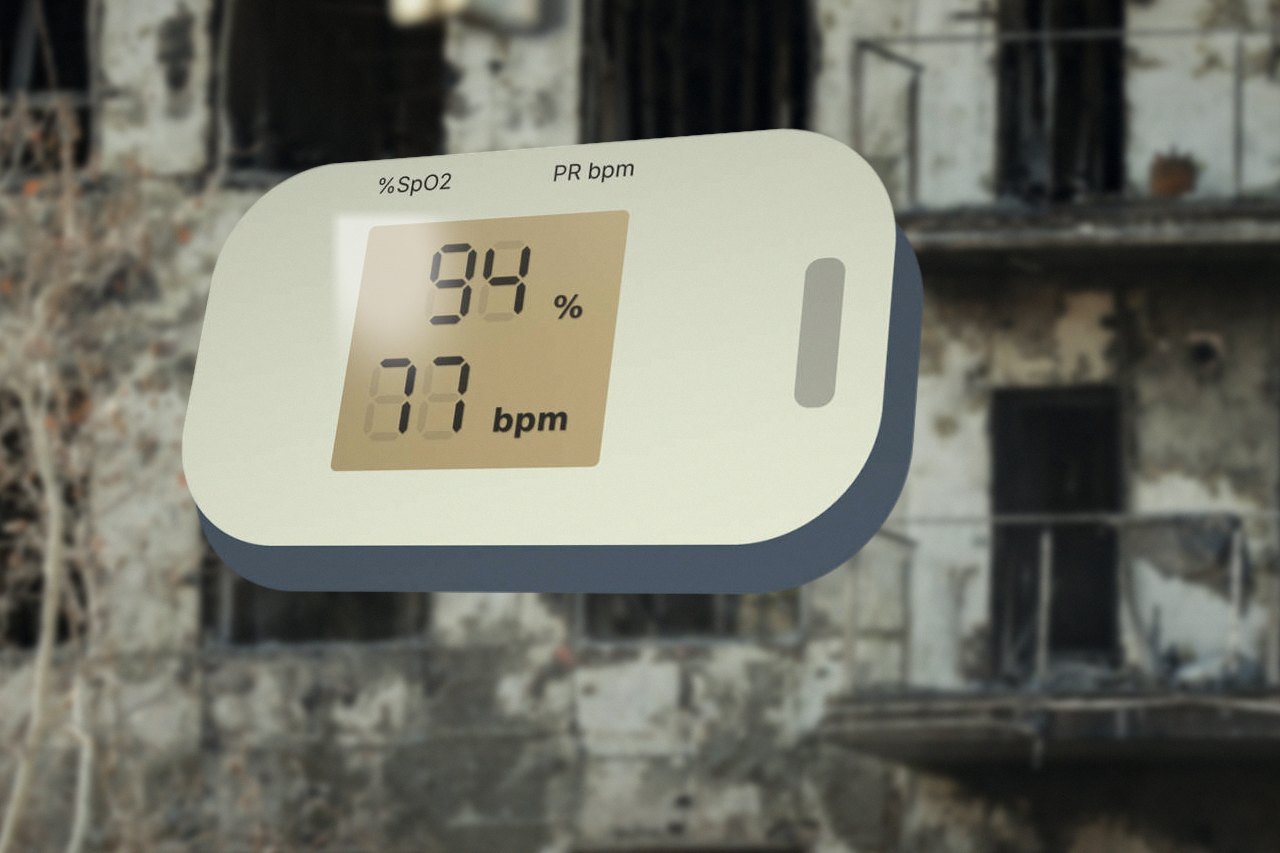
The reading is 94 %
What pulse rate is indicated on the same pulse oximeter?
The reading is 77 bpm
